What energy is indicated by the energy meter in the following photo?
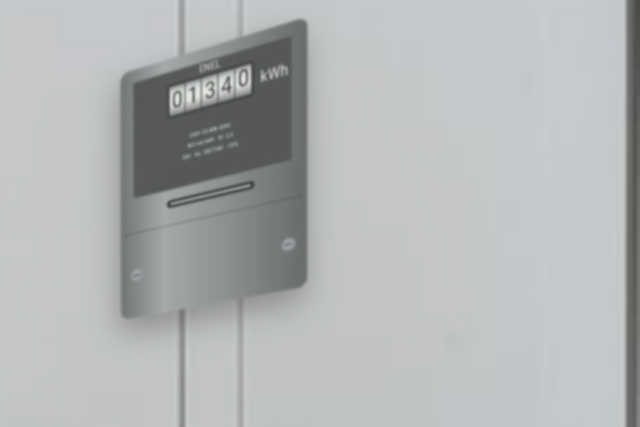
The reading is 1340 kWh
